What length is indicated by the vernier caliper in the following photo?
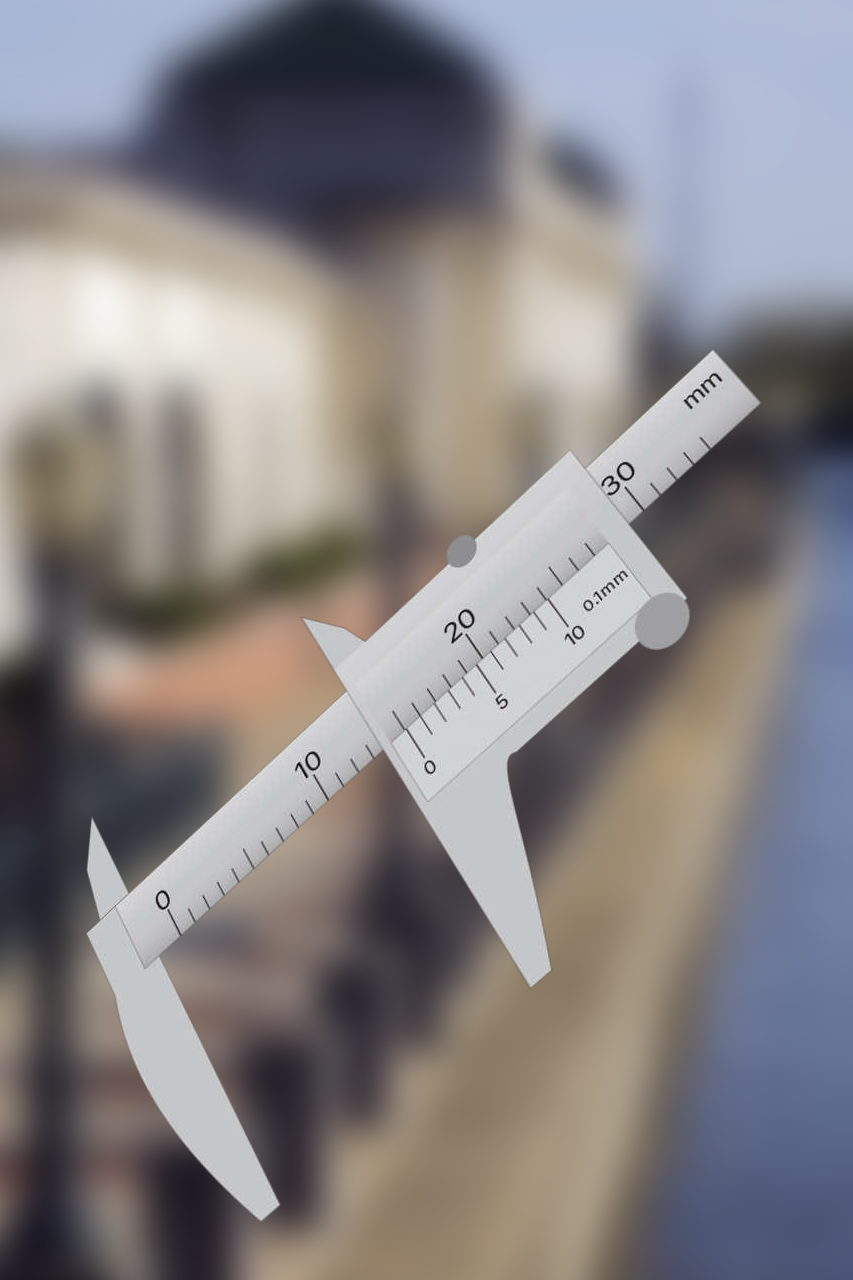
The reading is 15.1 mm
